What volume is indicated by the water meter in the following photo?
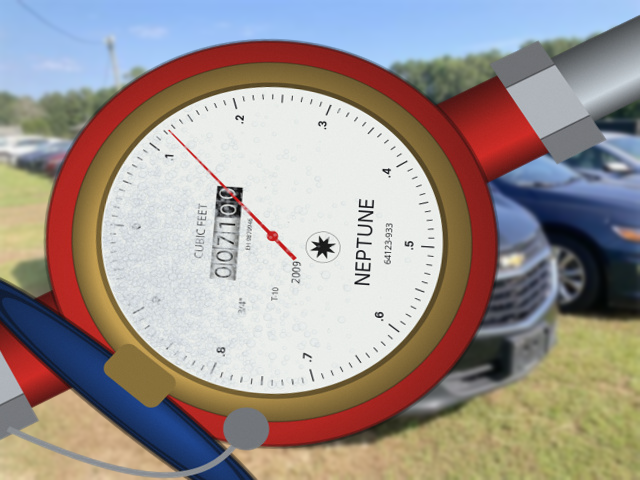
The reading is 7100.12 ft³
